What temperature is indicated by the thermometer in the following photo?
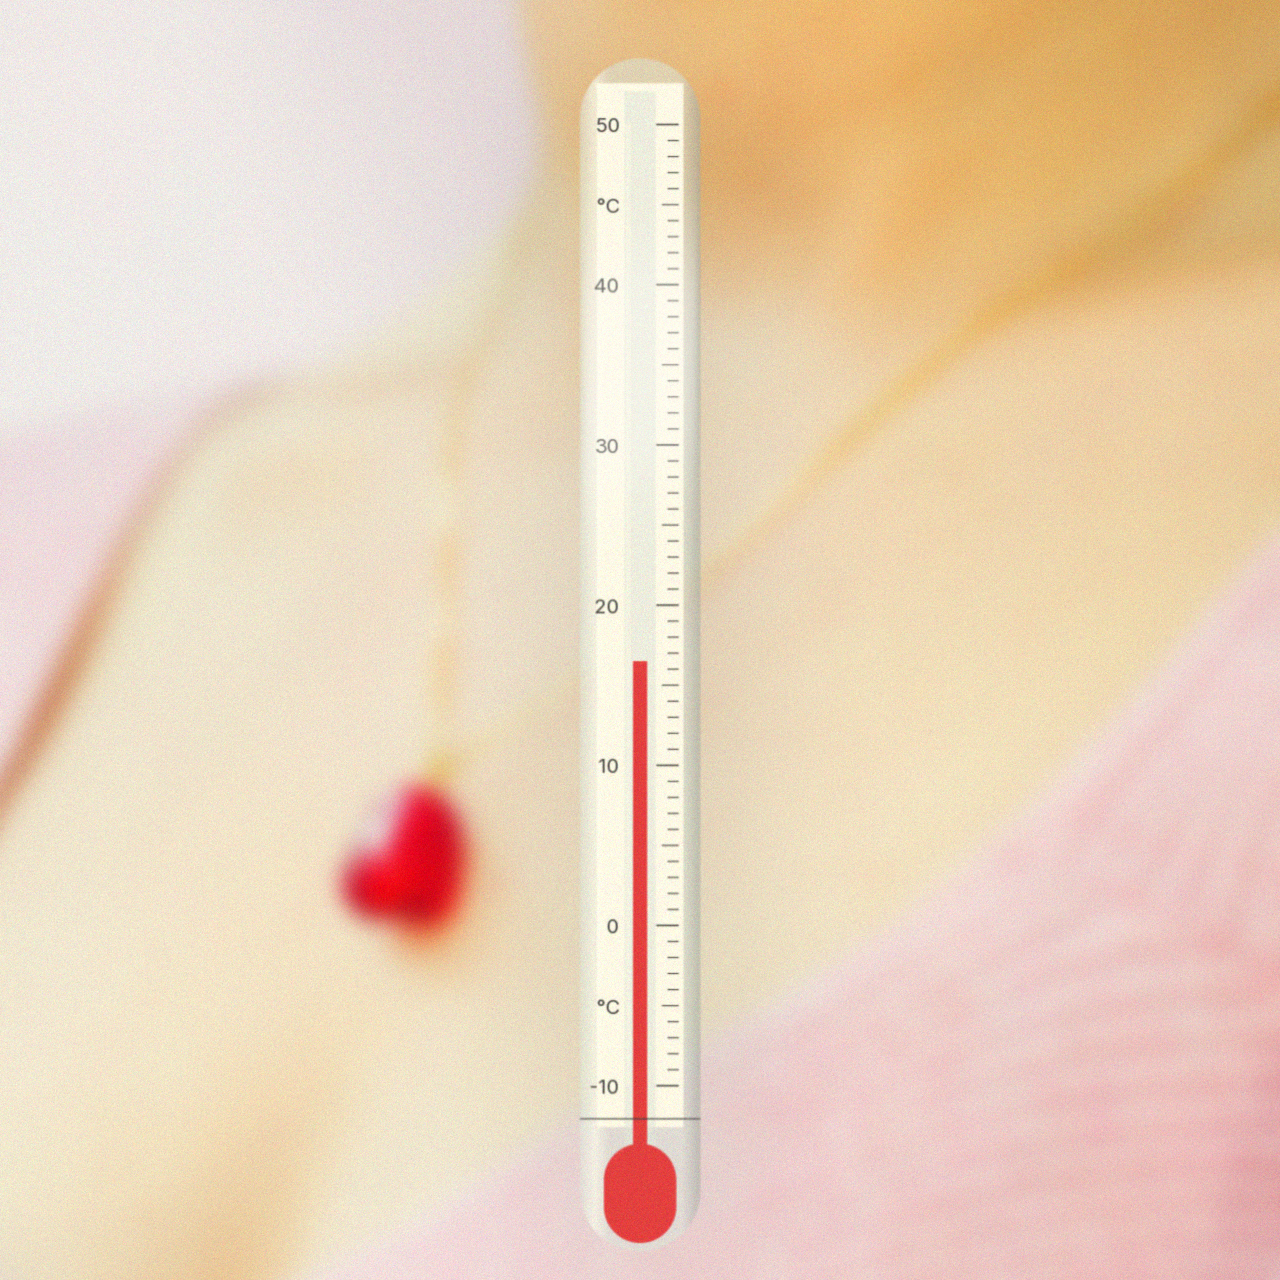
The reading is 16.5 °C
